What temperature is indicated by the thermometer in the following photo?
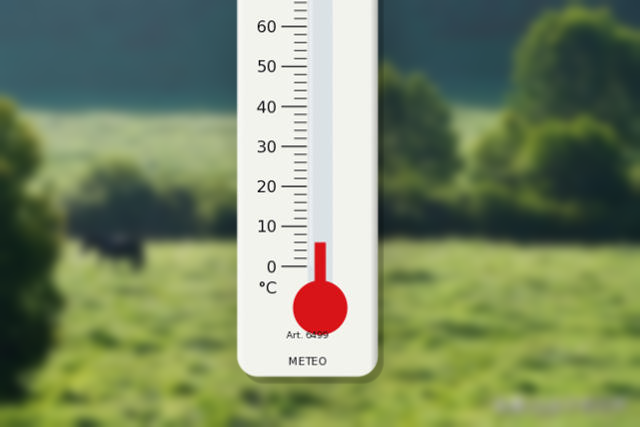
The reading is 6 °C
